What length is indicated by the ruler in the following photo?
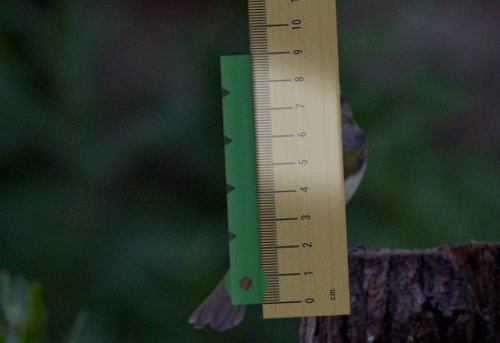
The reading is 9 cm
